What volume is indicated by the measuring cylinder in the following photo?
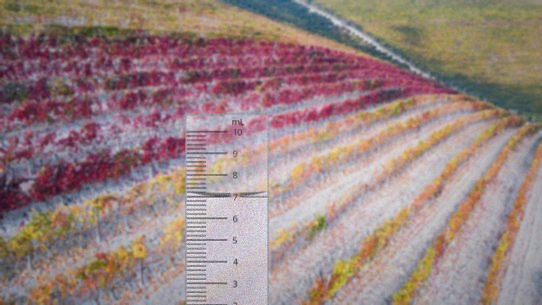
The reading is 7 mL
